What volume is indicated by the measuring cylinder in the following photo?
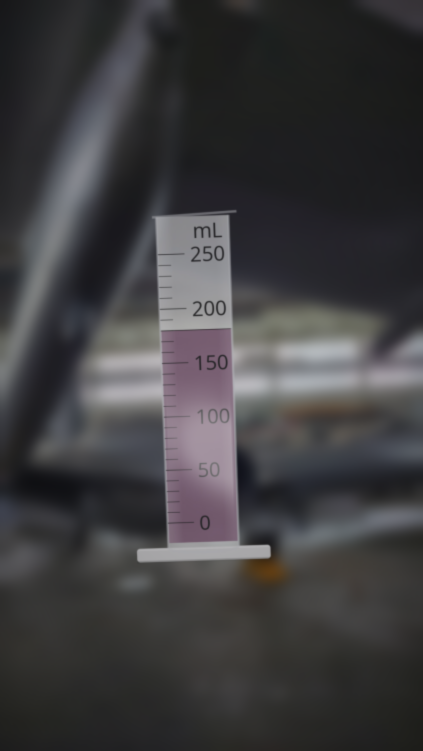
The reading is 180 mL
